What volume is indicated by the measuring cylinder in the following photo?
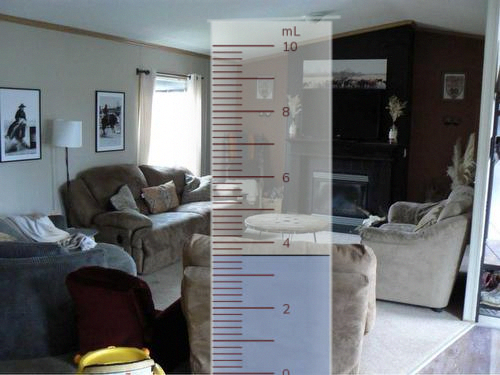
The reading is 3.6 mL
